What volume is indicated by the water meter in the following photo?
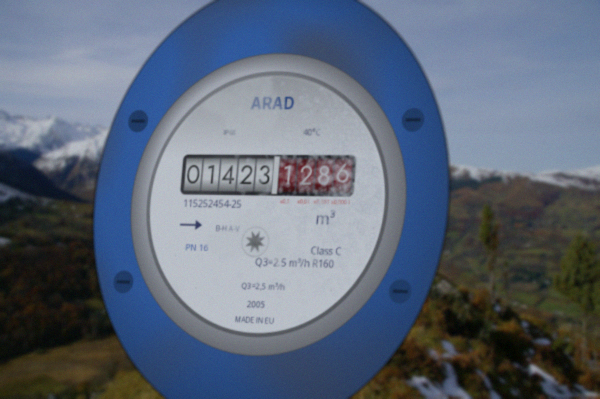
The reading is 1423.1286 m³
